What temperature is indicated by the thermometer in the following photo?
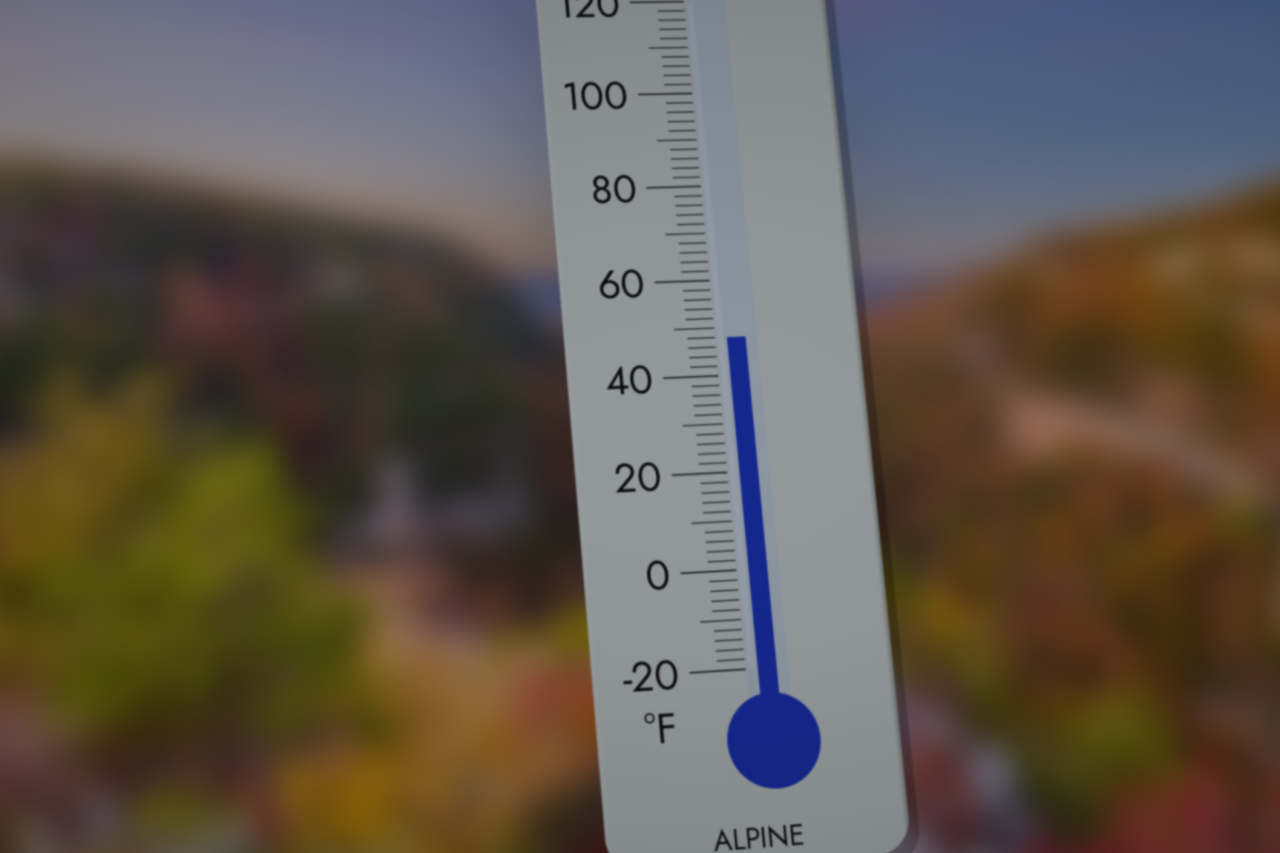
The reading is 48 °F
